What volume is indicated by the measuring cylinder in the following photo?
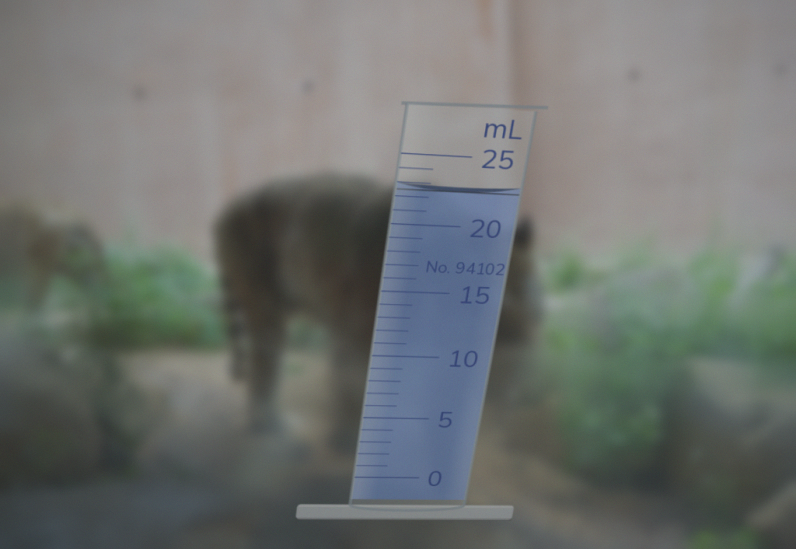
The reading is 22.5 mL
